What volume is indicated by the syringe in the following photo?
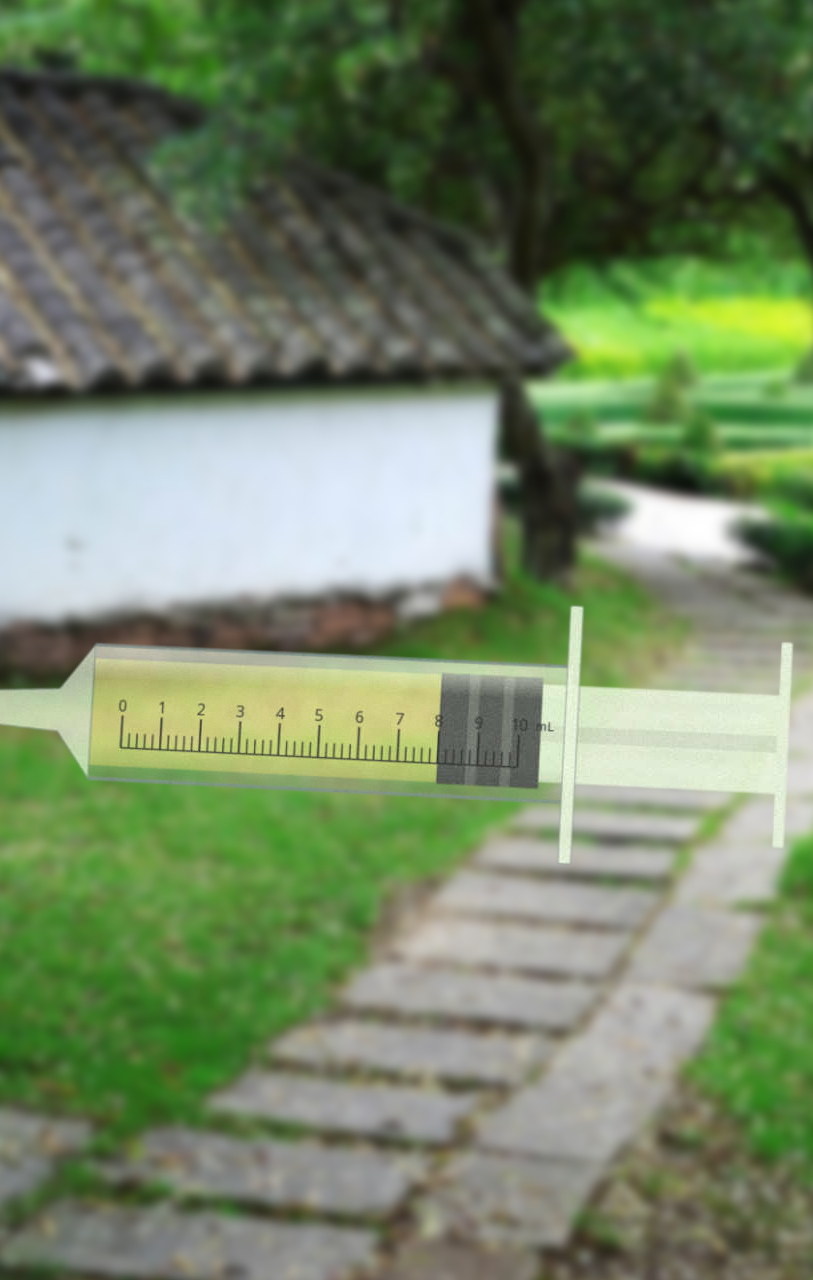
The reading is 8 mL
